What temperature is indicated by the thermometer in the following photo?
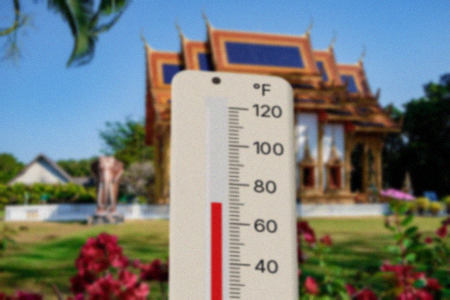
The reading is 70 °F
